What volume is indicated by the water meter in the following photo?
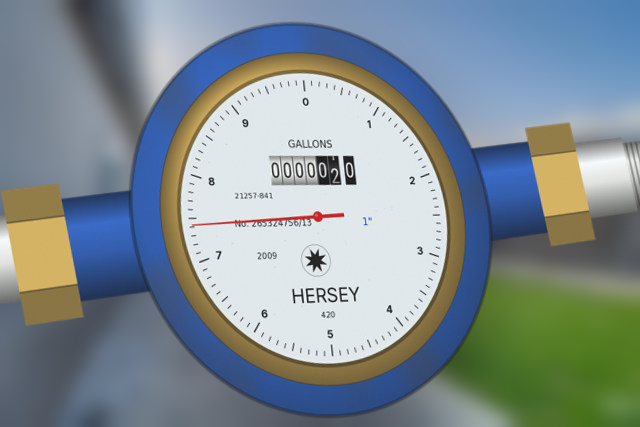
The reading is 17.4 gal
